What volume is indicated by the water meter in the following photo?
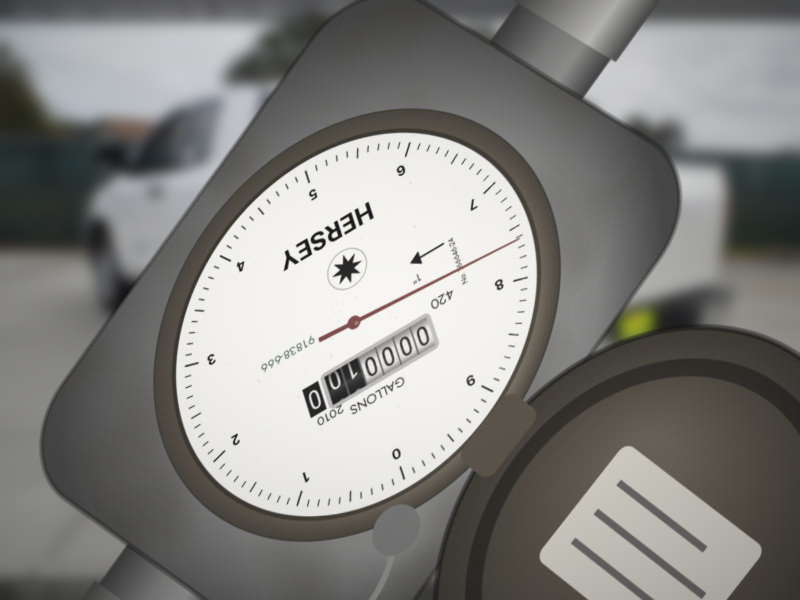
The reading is 97.6 gal
